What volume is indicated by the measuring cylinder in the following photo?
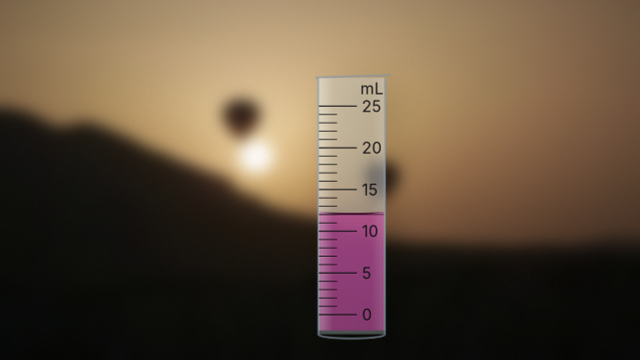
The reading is 12 mL
